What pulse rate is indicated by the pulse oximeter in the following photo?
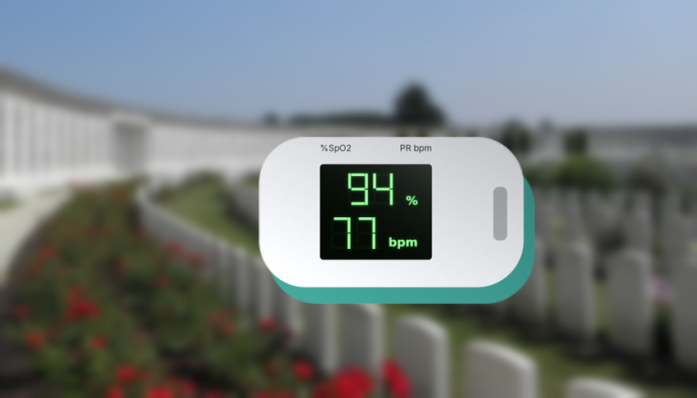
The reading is 77 bpm
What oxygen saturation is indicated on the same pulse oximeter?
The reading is 94 %
